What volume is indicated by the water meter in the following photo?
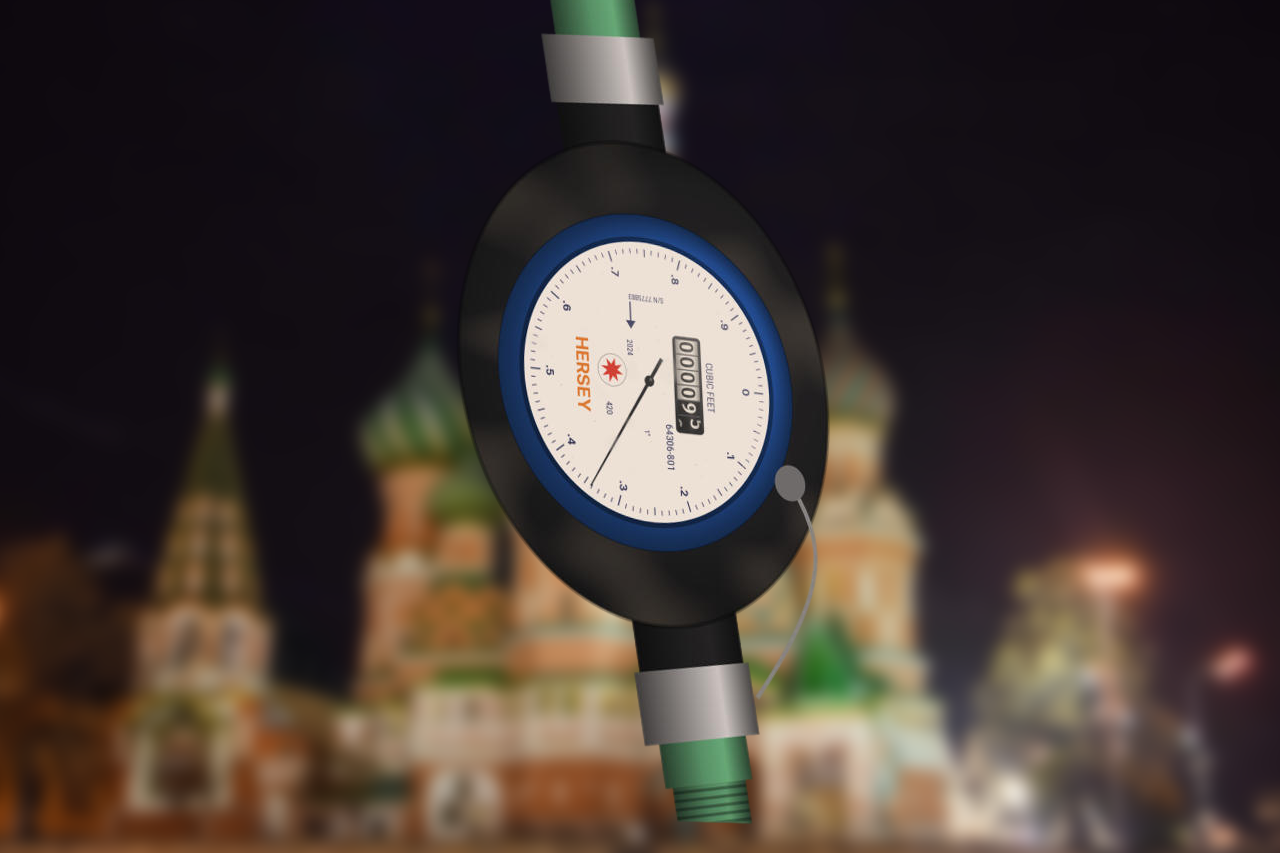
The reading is 95.34 ft³
